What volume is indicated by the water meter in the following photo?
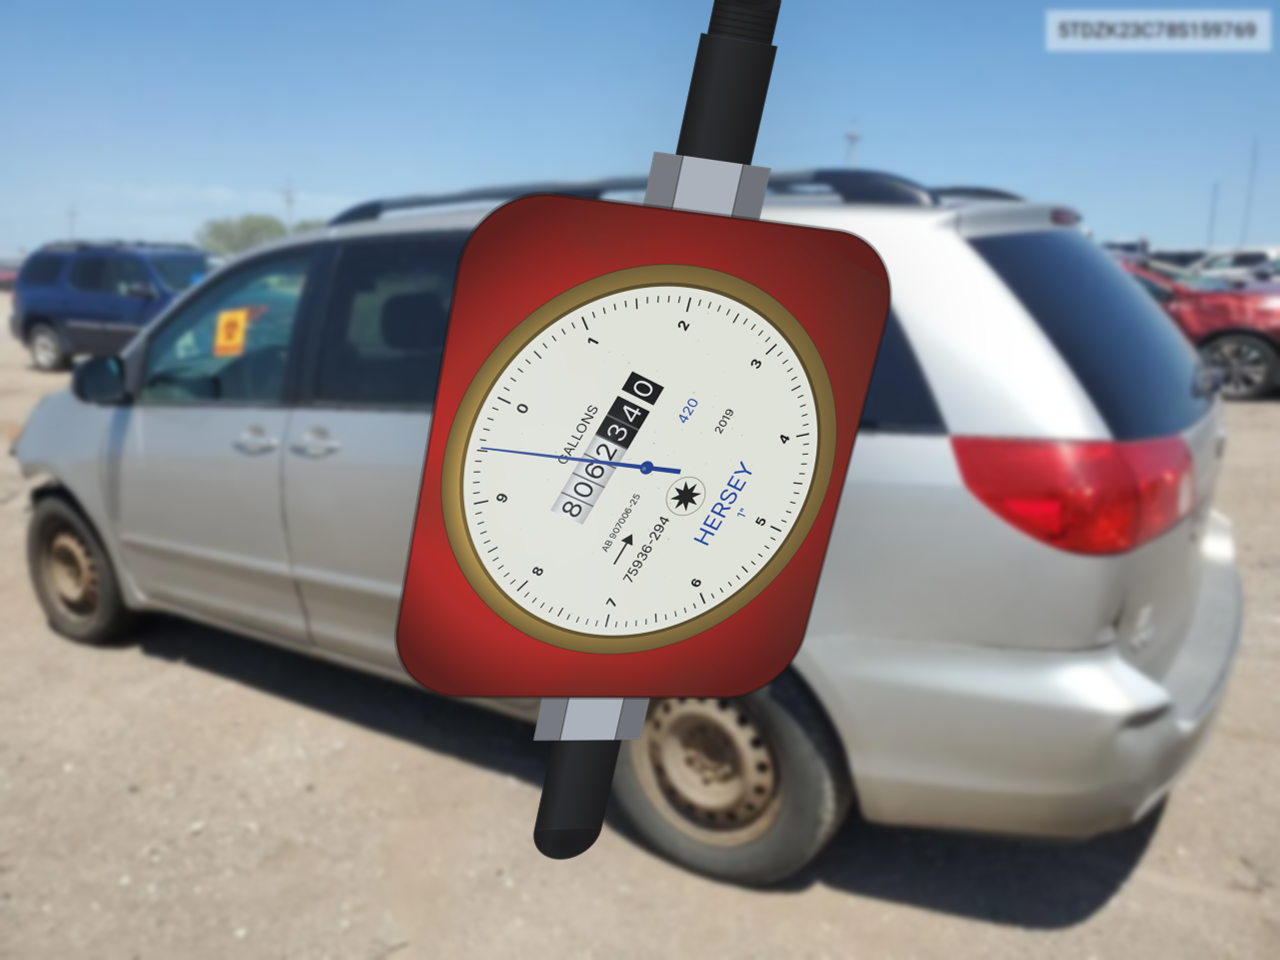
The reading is 8062339.5 gal
